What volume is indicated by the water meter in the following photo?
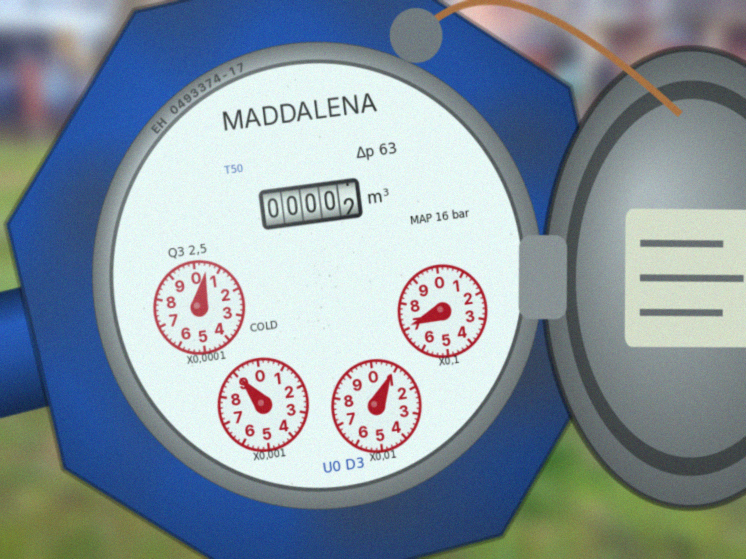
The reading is 1.7090 m³
